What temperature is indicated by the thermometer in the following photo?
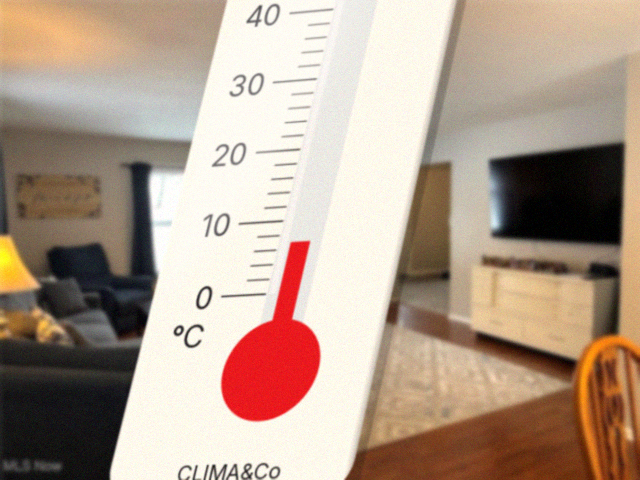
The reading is 7 °C
